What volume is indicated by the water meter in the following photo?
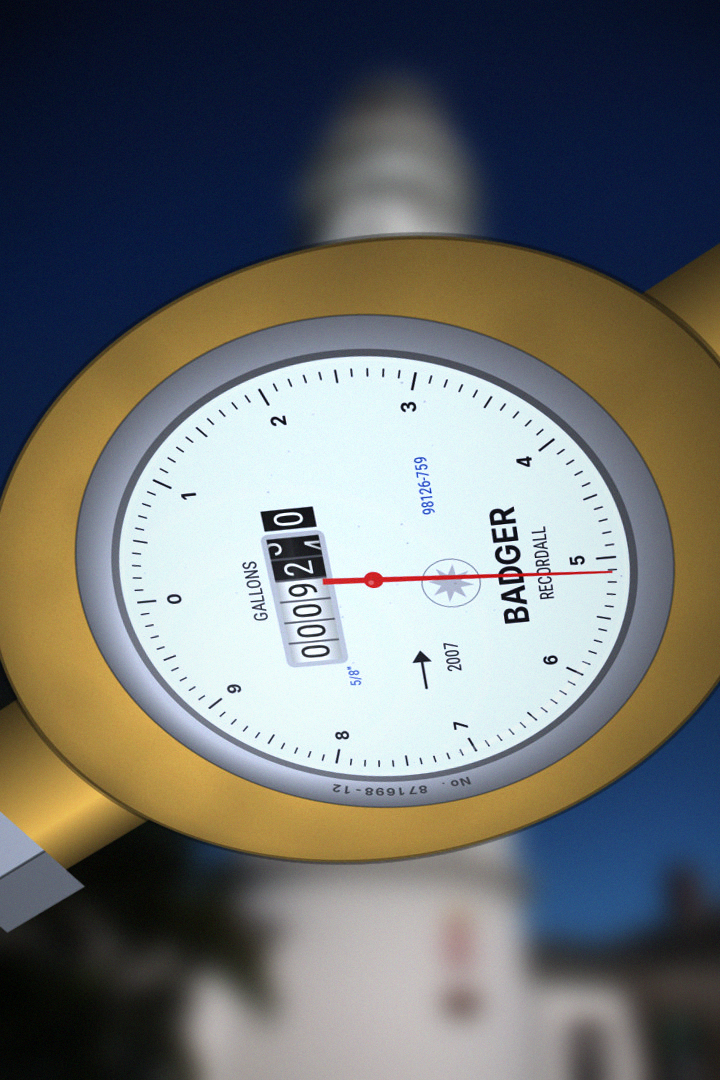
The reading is 9235.1 gal
